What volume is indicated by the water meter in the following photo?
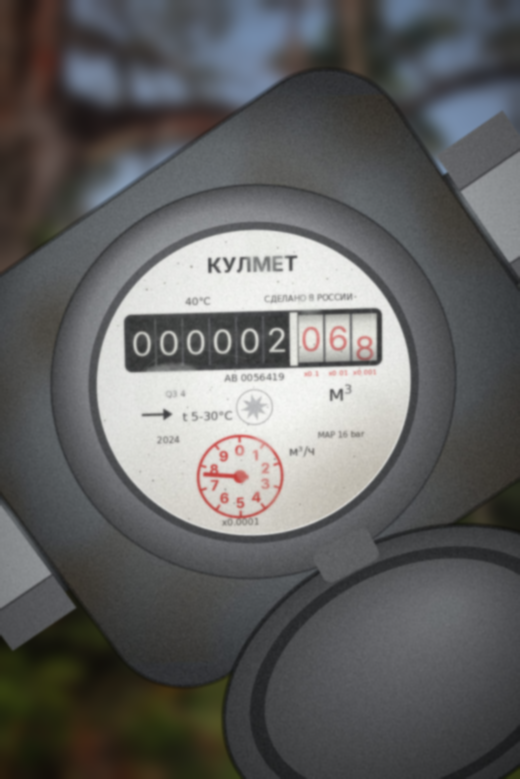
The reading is 2.0677 m³
